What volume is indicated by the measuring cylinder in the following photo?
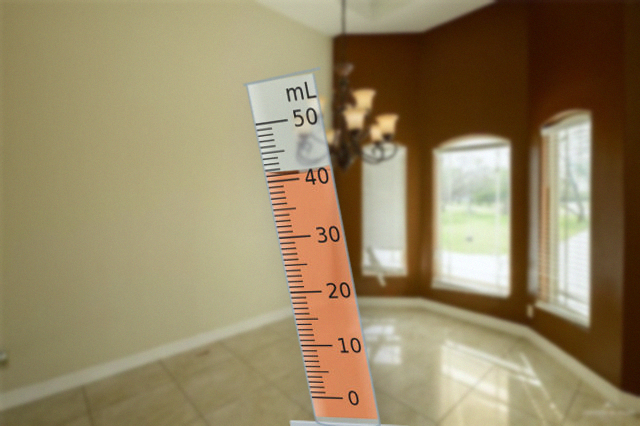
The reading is 41 mL
